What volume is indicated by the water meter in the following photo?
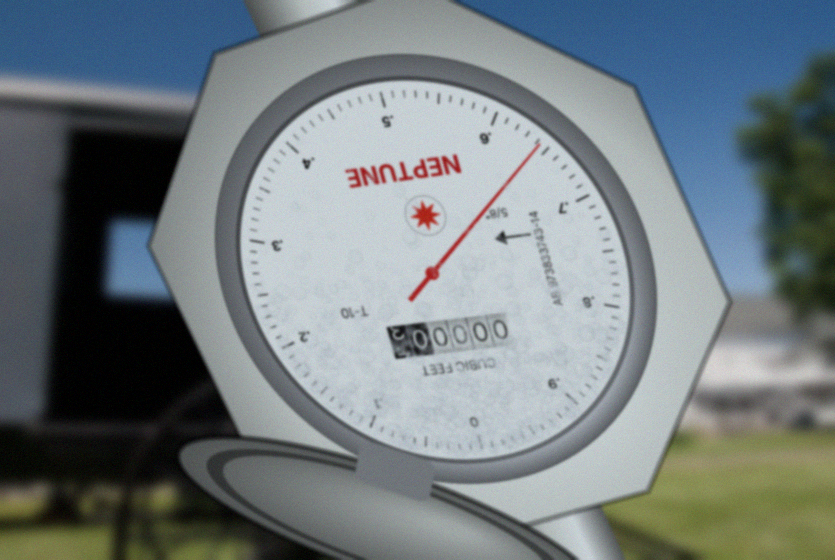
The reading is 2.64 ft³
